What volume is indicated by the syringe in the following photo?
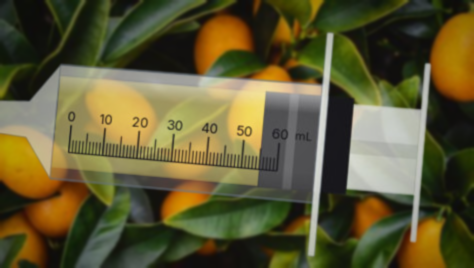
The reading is 55 mL
